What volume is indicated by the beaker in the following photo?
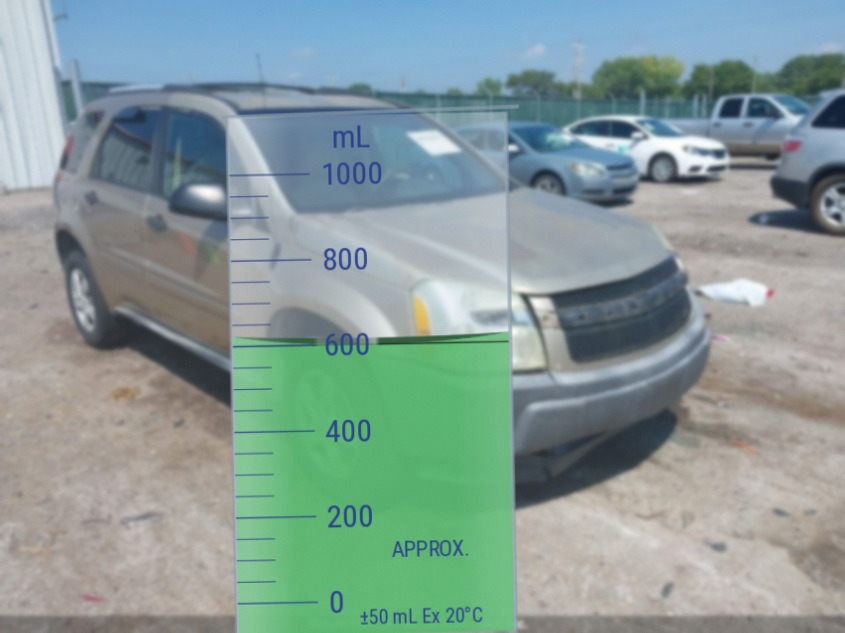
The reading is 600 mL
